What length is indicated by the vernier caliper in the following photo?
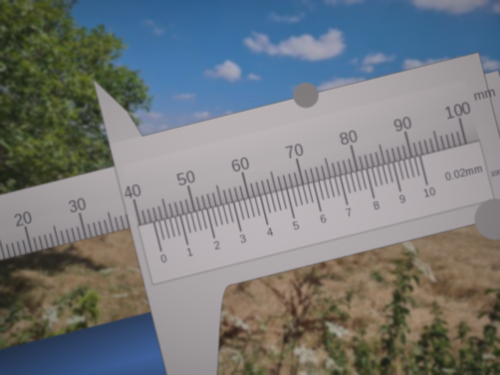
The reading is 42.5 mm
